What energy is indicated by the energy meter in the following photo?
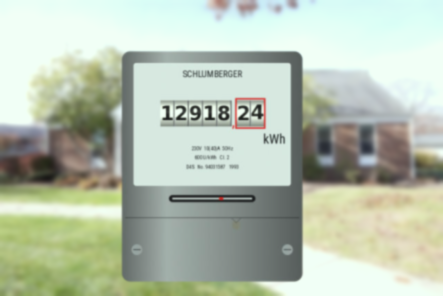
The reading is 12918.24 kWh
